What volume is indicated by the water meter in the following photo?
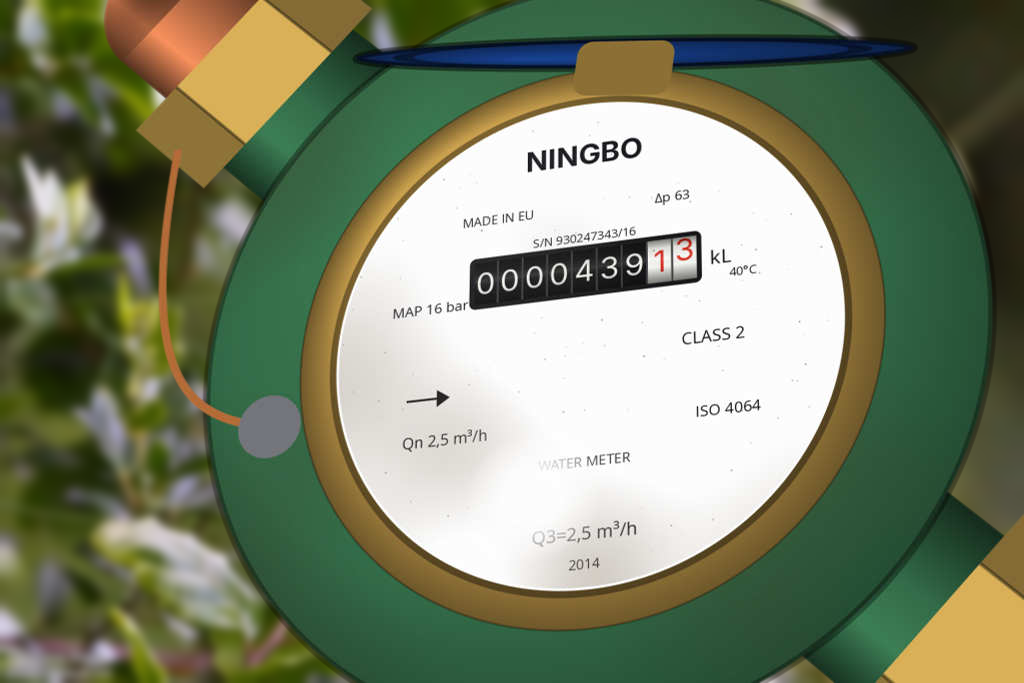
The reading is 439.13 kL
